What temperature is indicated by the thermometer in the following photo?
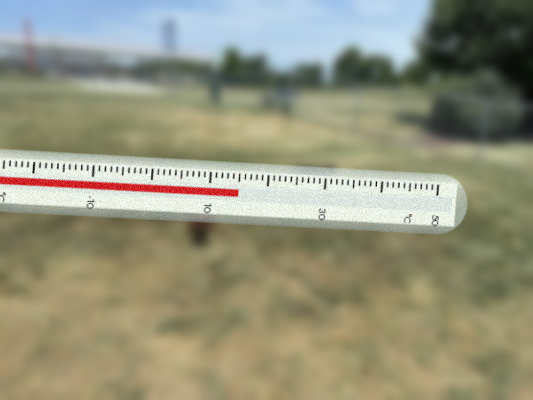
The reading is 15 °C
